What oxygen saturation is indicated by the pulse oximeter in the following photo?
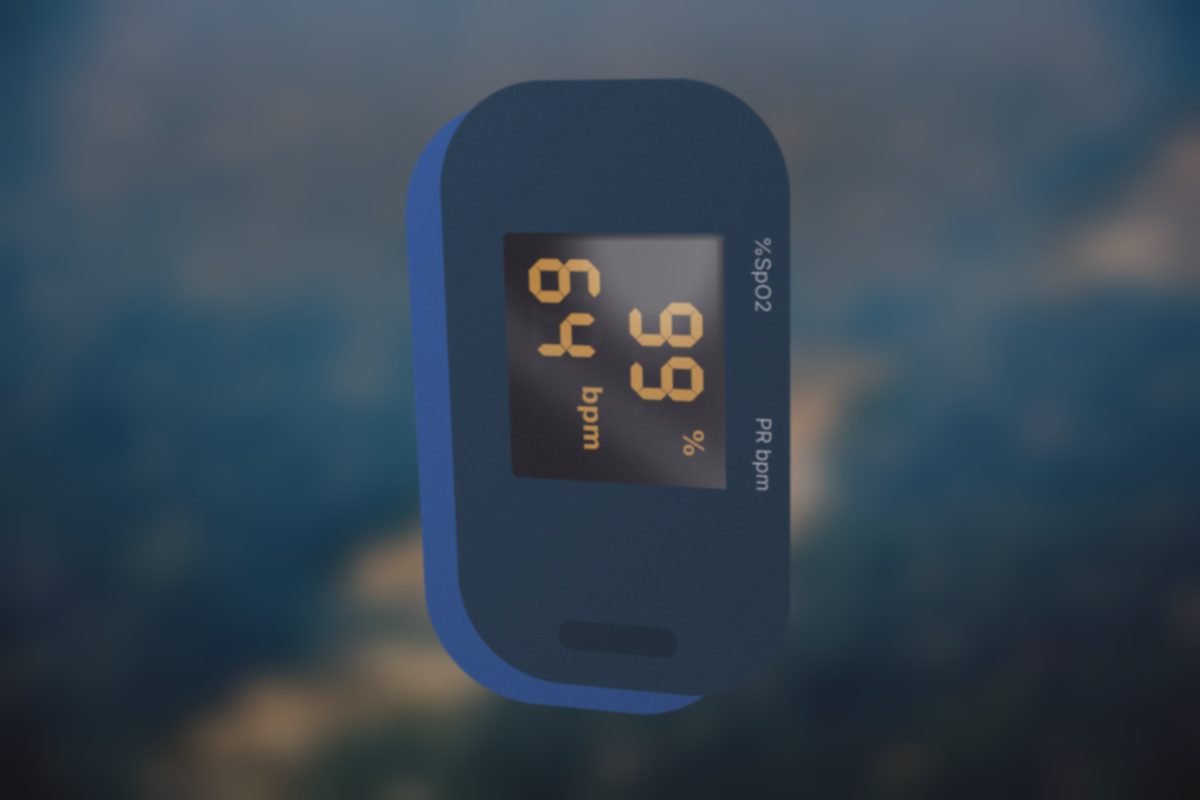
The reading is 99 %
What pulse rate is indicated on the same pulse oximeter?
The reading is 64 bpm
